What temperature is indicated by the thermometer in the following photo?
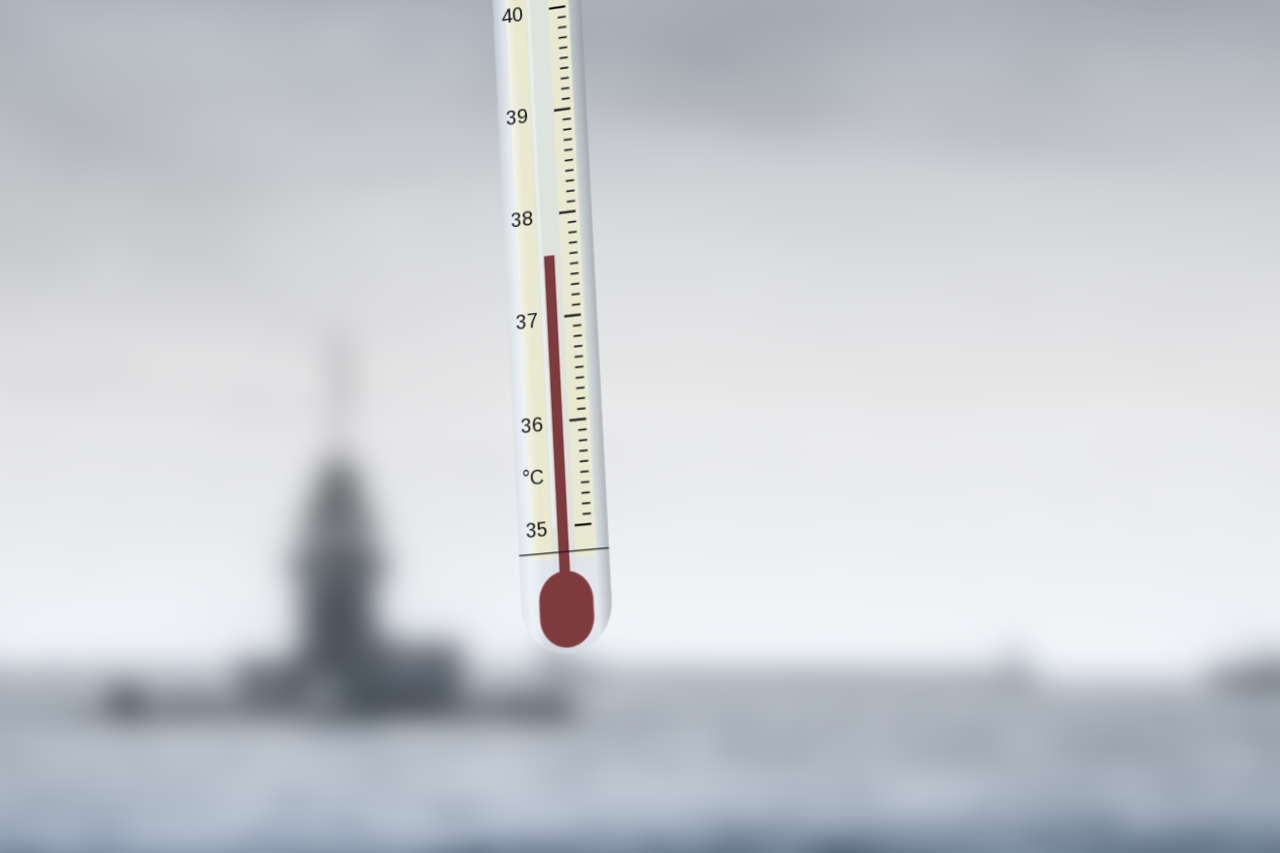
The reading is 37.6 °C
